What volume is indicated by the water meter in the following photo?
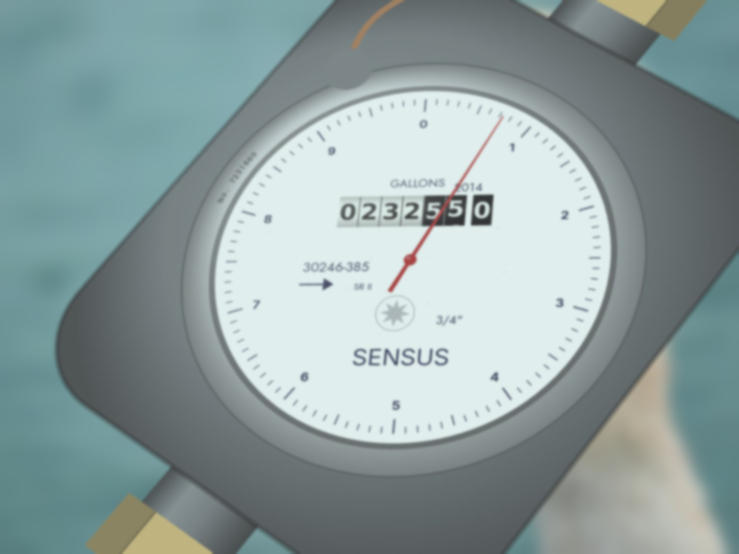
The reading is 232550.7 gal
